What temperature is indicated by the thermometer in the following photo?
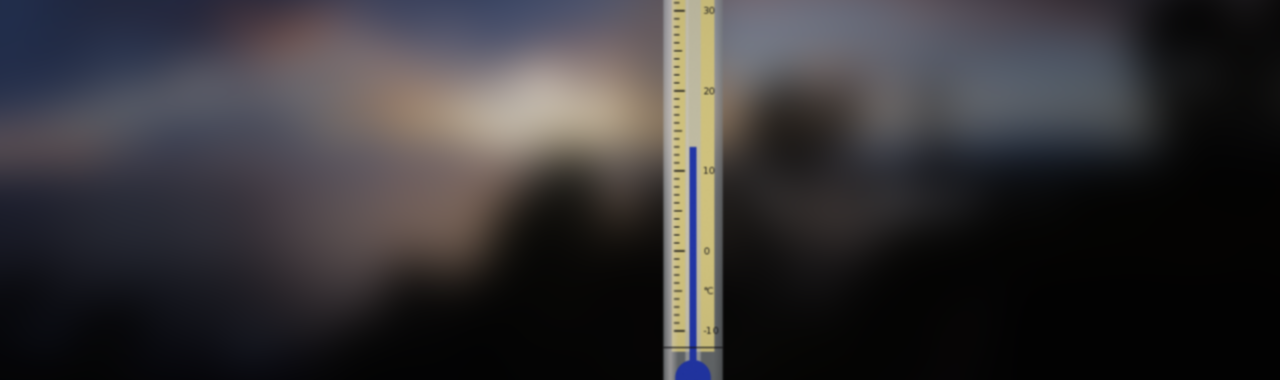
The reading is 13 °C
